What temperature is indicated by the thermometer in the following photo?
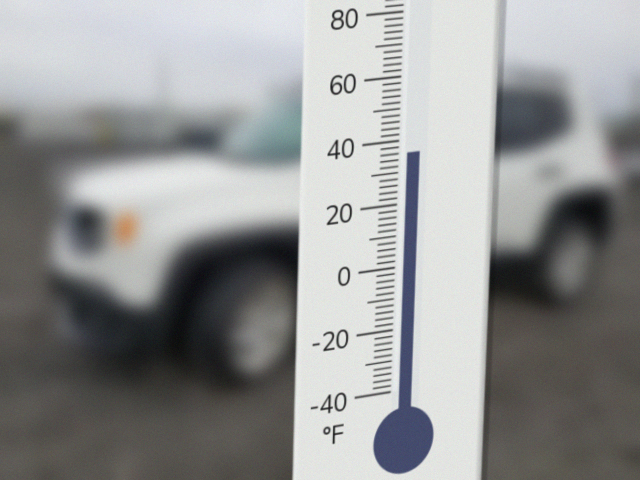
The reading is 36 °F
